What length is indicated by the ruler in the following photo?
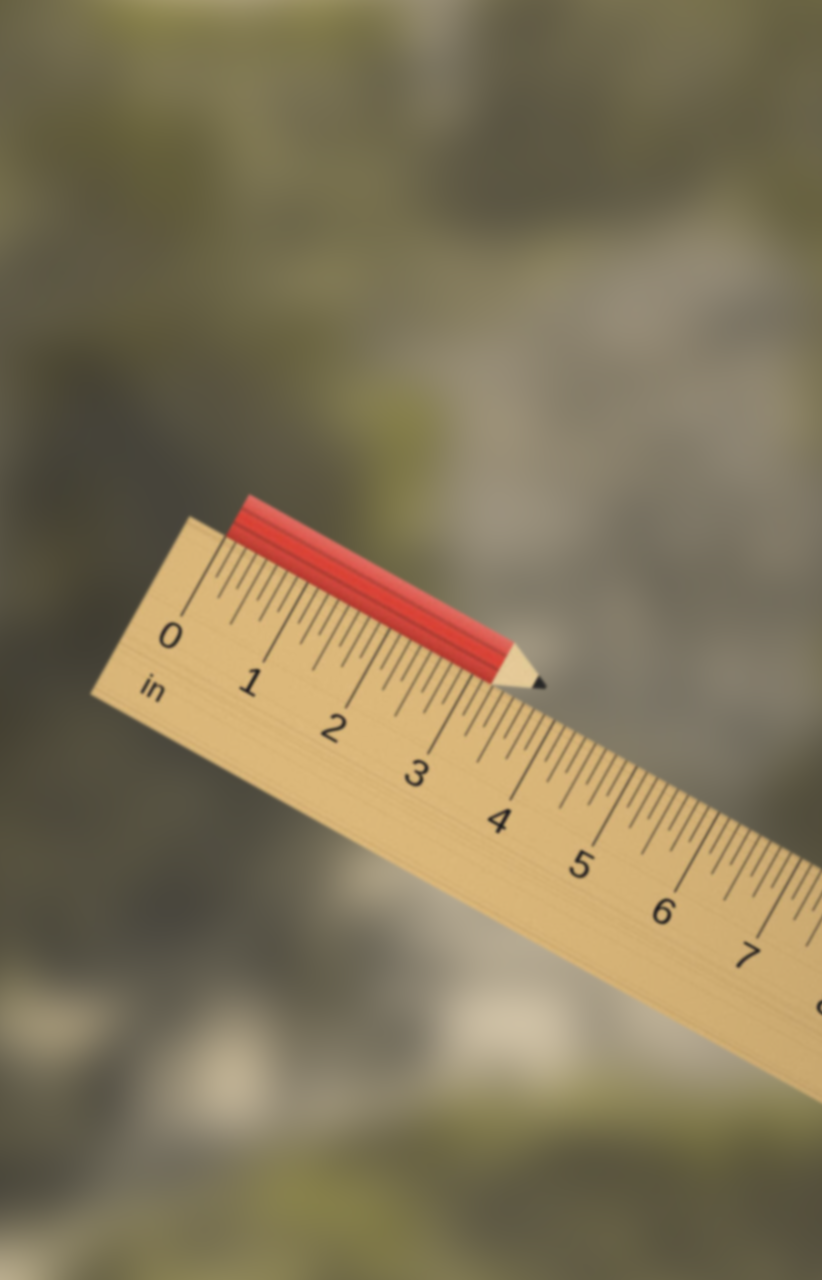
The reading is 3.75 in
